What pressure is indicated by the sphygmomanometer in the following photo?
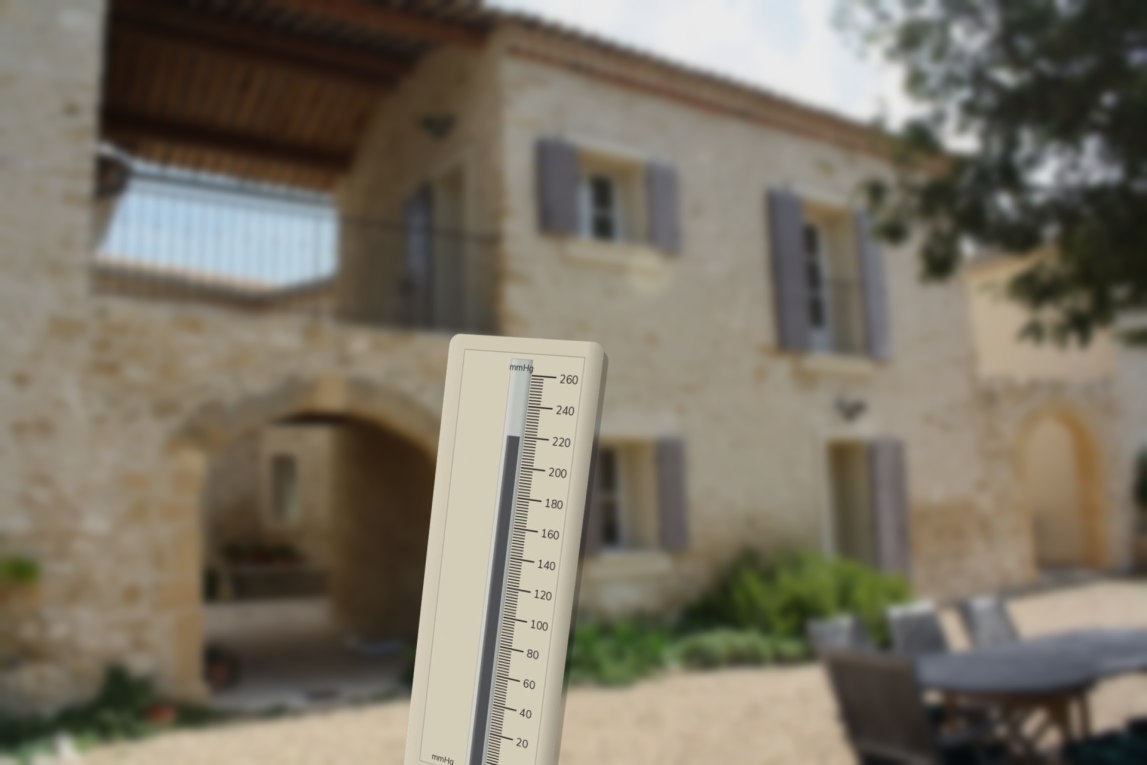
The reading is 220 mmHg
